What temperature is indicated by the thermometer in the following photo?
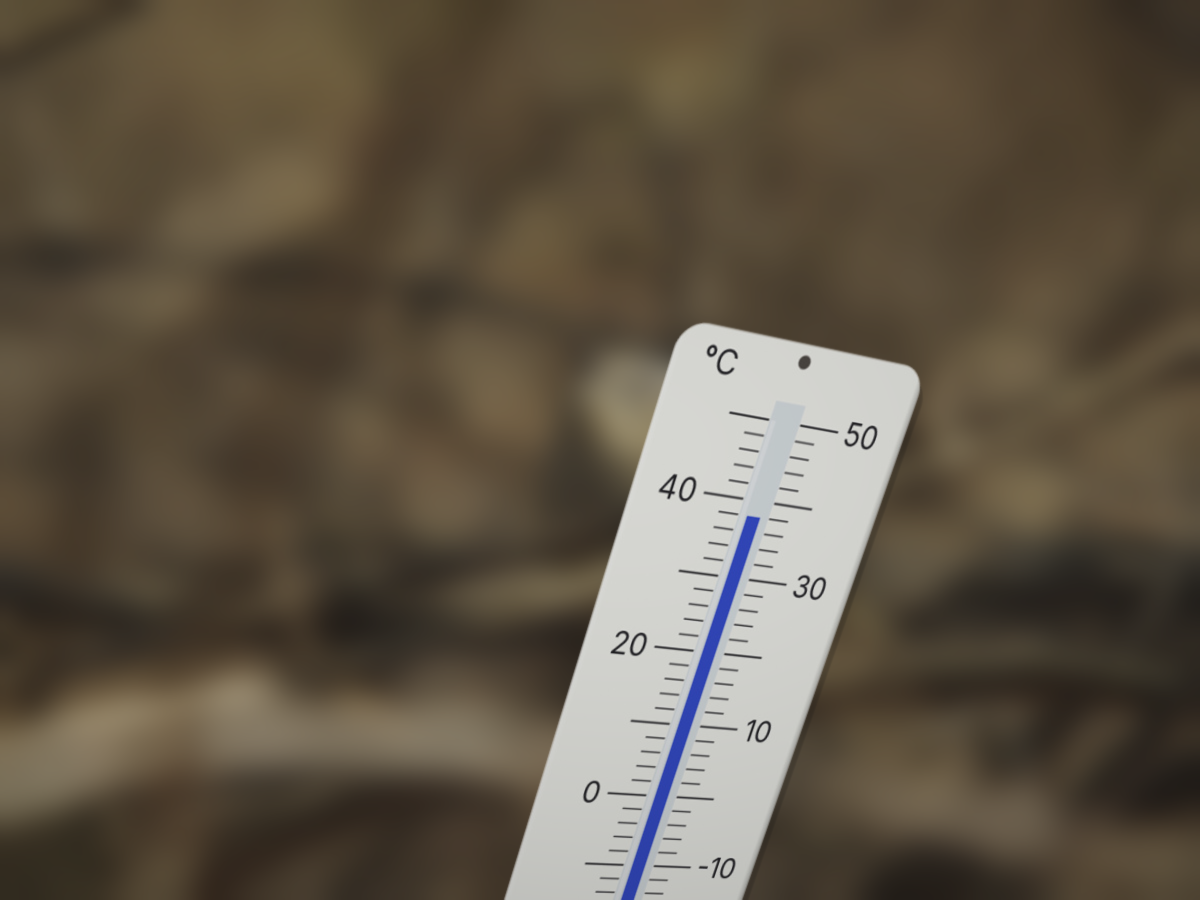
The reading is 38 °C
